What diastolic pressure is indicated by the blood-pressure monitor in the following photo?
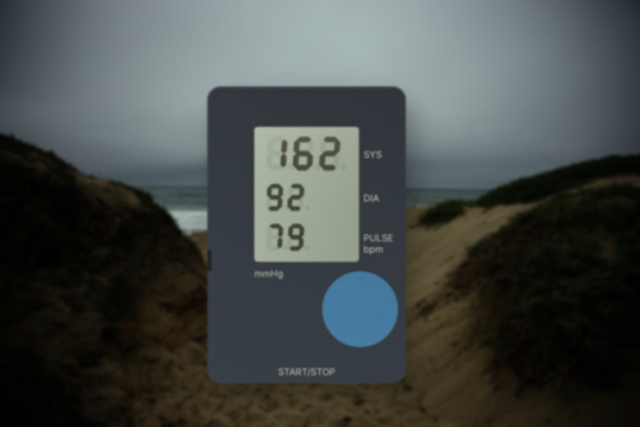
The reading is 92 mmHg
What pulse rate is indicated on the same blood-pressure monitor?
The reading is 79 bpm
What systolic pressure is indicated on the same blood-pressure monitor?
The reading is 162 mmHg
